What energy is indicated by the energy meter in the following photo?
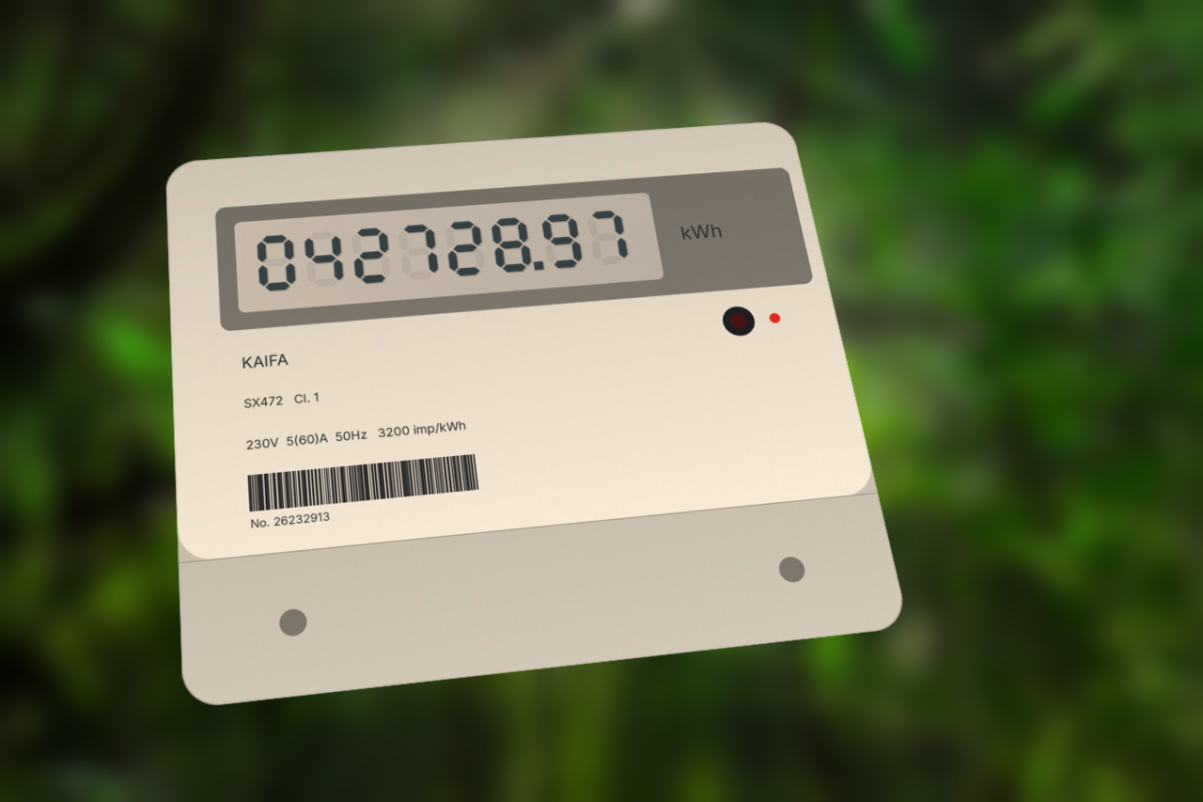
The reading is 42728.97 kWh
